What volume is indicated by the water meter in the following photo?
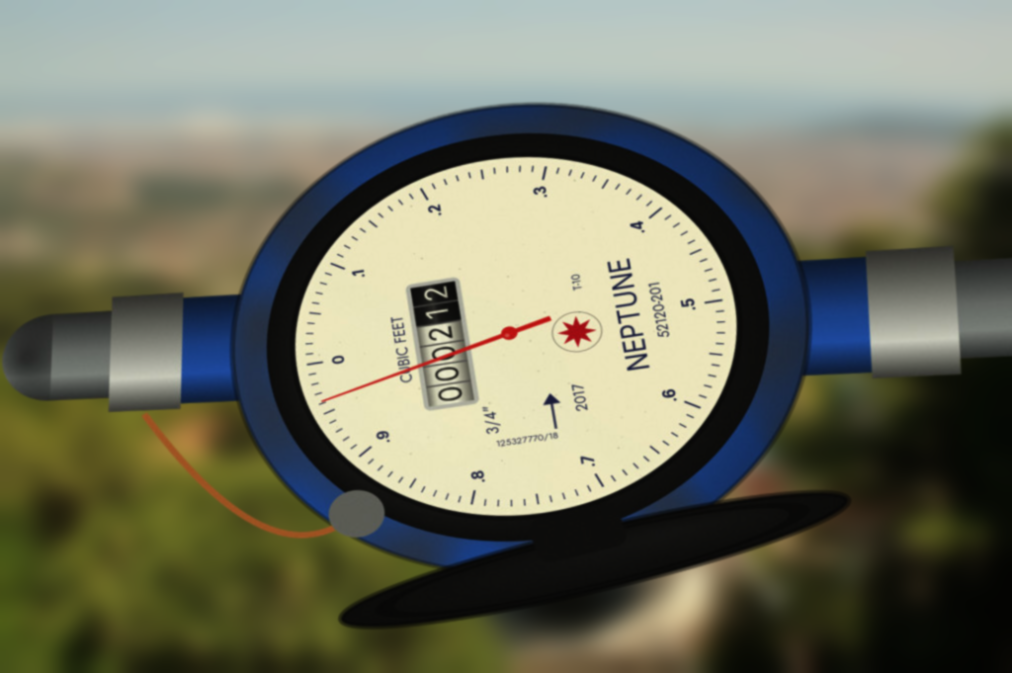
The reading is 211.96 ft³
